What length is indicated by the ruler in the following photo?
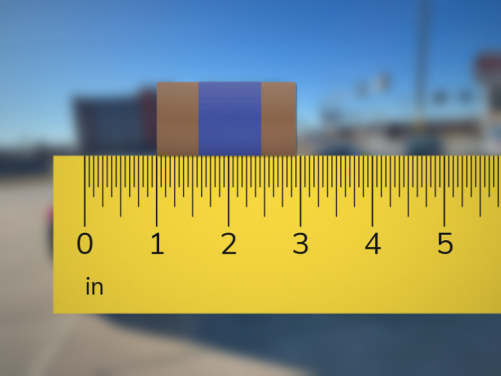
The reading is 1.9375 in
